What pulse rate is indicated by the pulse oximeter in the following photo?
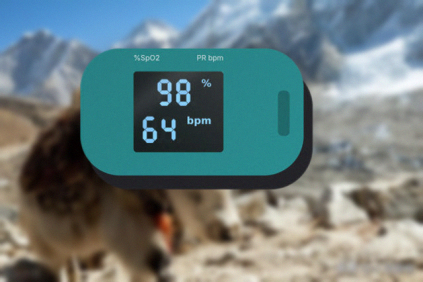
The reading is 64 bpm
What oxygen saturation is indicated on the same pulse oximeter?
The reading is 98 %
